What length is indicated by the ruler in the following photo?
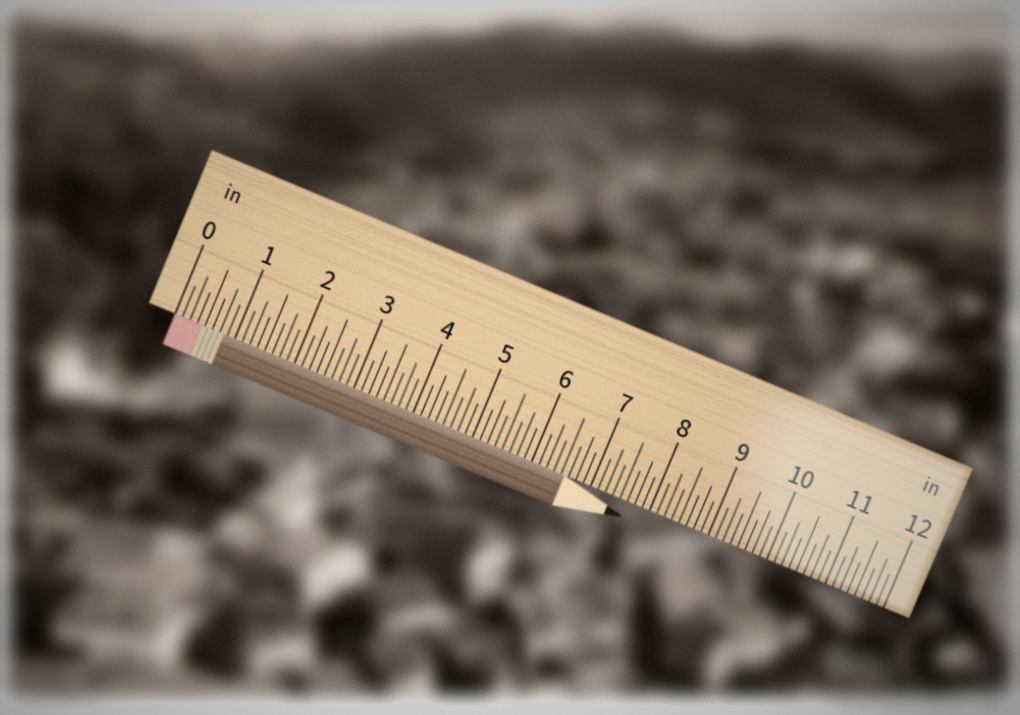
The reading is 7.625 in
